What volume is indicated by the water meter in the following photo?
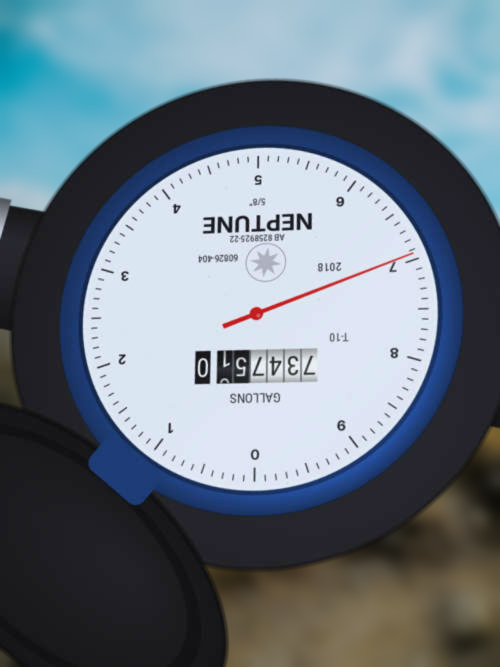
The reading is 7347506.9 gal
